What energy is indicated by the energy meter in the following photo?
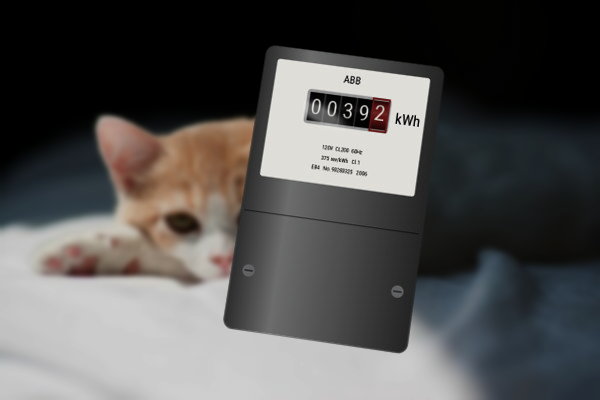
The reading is 39.2 kWh
